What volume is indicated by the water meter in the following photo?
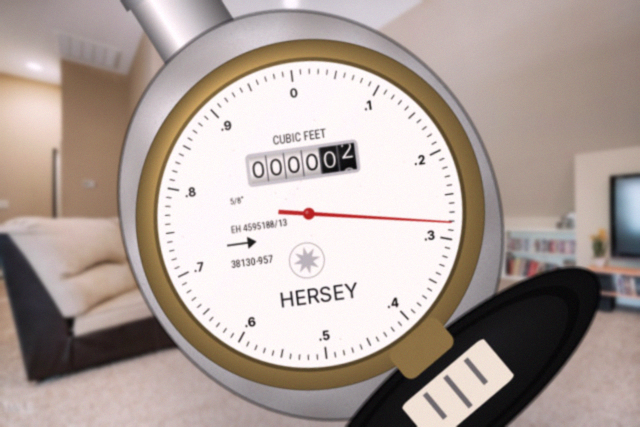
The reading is 2.28 ft³
